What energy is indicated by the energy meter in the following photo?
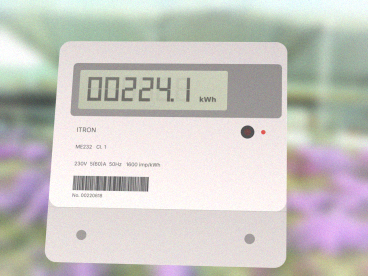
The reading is 224.1 kWh
